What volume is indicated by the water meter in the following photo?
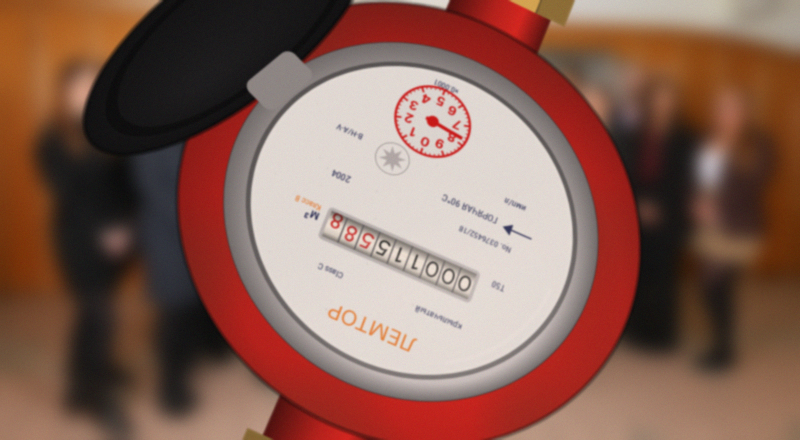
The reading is 115.5877 m³
